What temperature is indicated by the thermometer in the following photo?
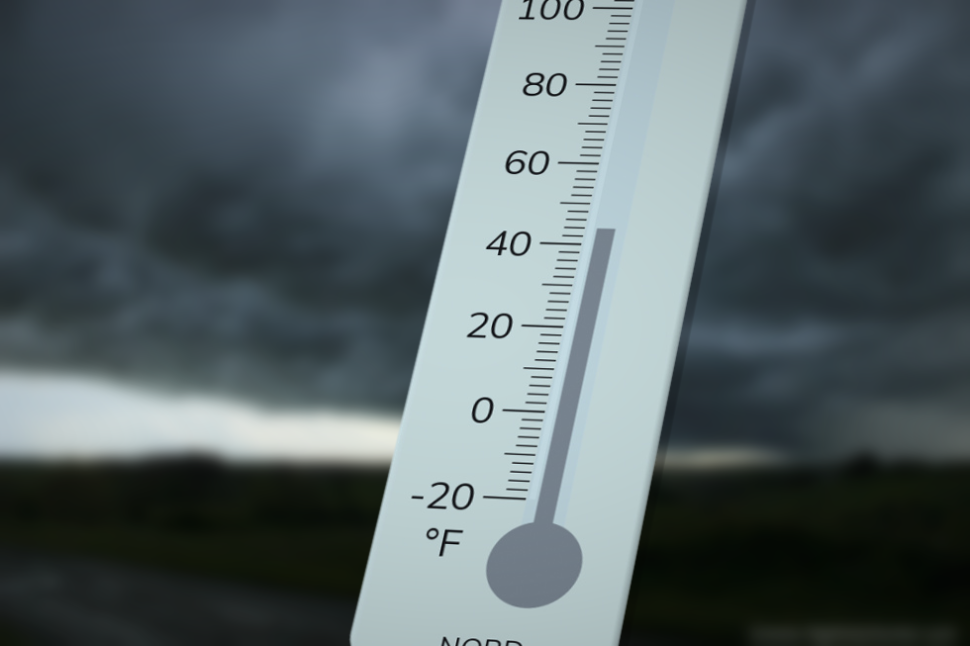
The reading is 44 °F
